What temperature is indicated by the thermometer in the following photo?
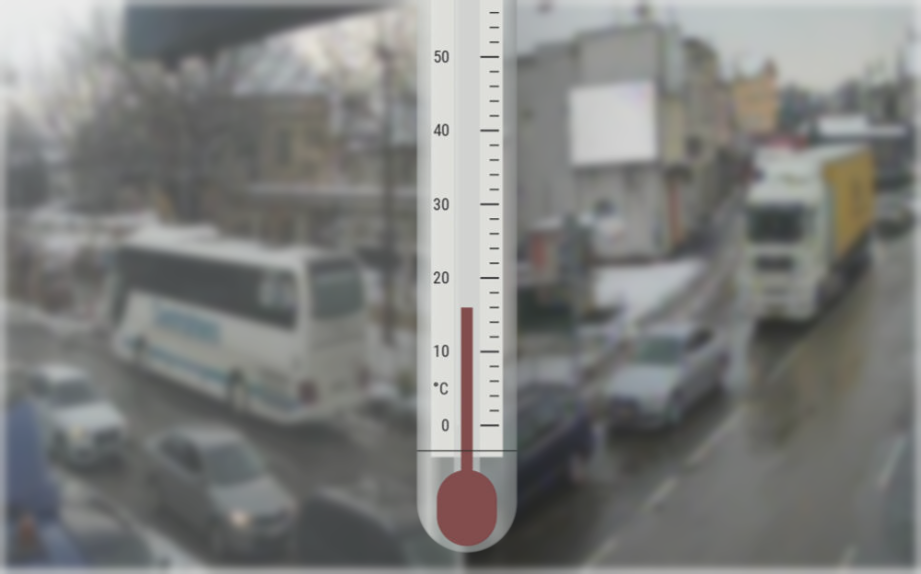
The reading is 16 °C
